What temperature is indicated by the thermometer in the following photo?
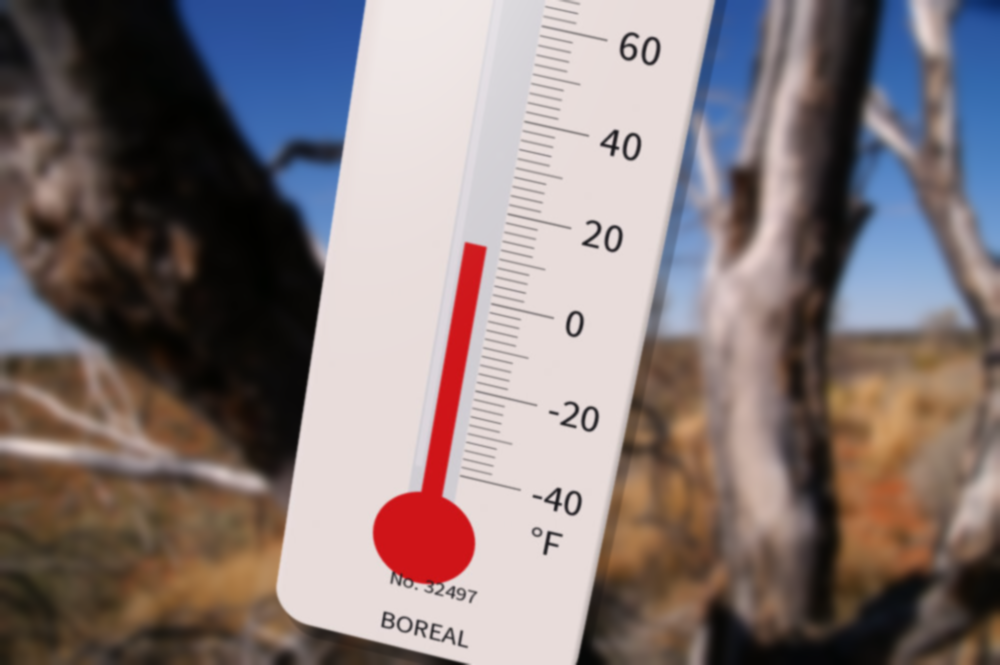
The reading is 12 °F
